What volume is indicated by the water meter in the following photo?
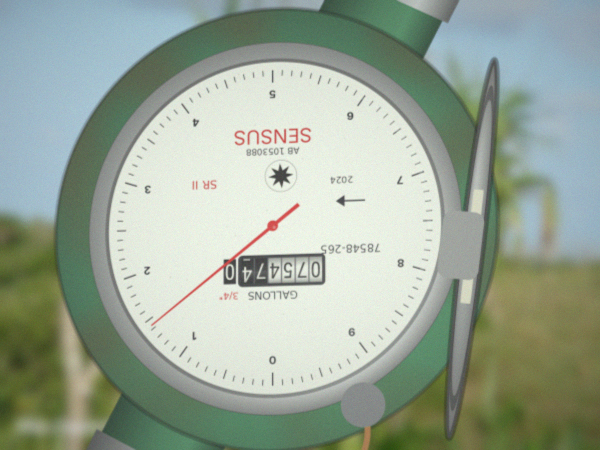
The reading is 754741.4 gal
